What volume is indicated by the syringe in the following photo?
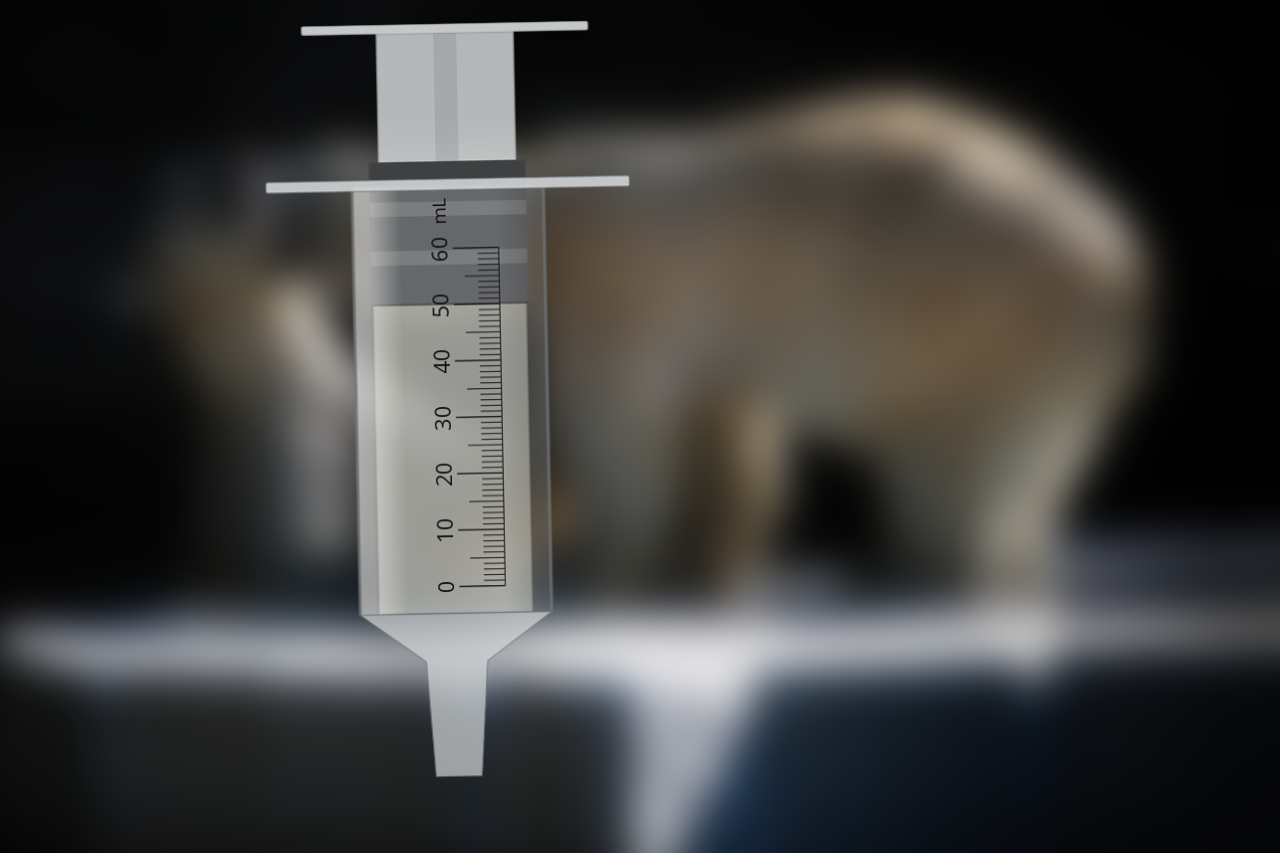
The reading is 50 mL
